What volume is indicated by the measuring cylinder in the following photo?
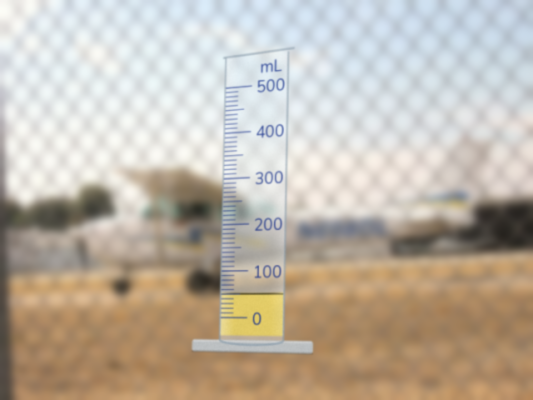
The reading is 50 mL
